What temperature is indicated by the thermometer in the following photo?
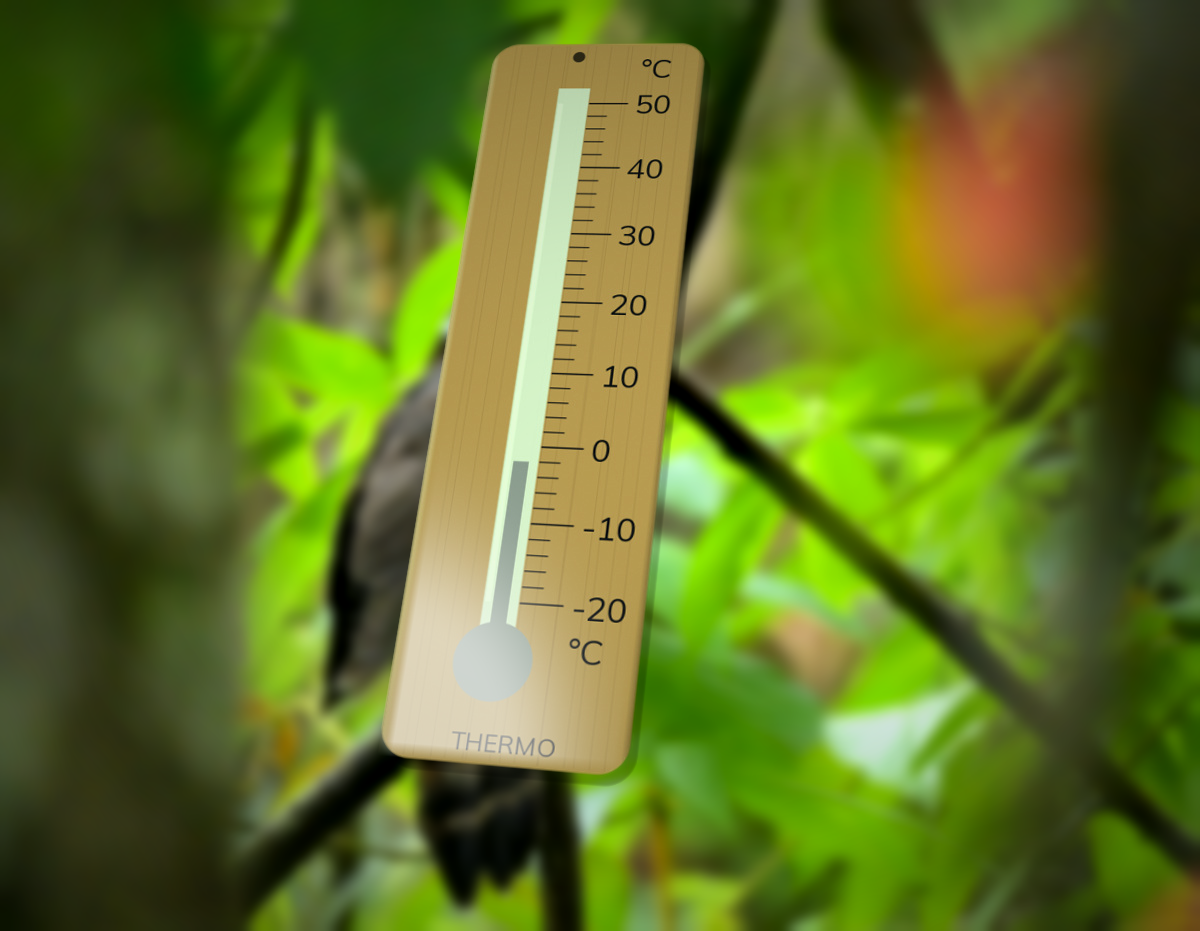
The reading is -2 °C
